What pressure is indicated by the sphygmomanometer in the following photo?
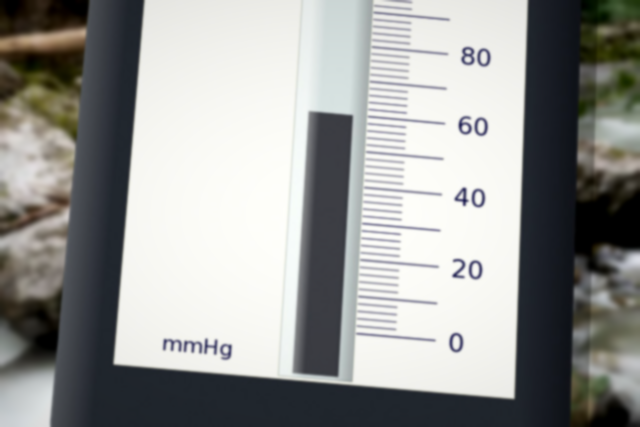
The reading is 60 mmHg
